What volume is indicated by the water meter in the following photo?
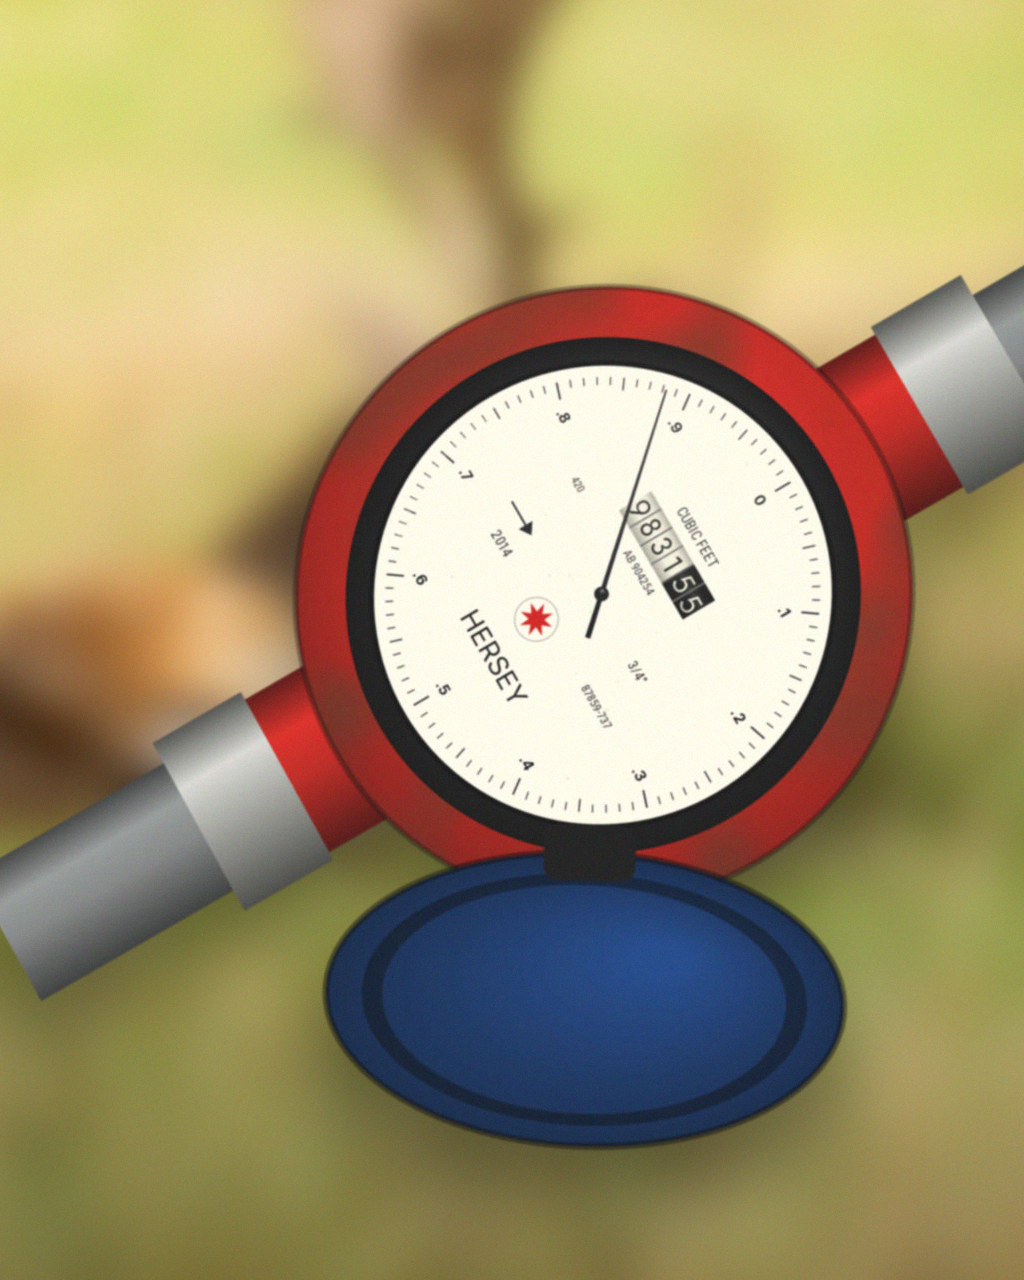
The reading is 983154.88 ft³
